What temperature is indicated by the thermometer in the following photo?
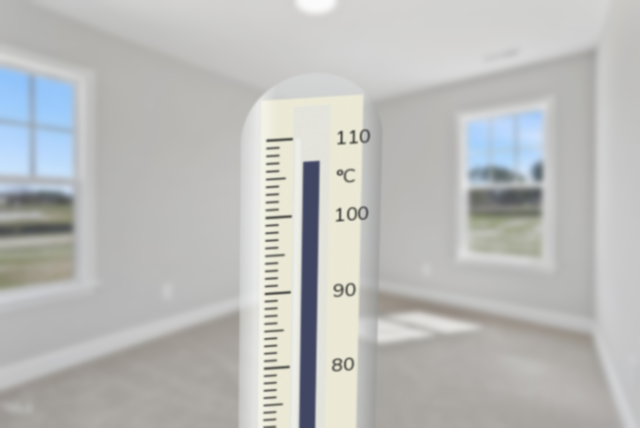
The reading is 107 °C
